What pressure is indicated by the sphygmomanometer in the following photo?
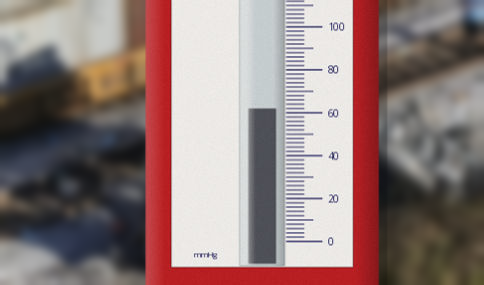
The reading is 62 mmHg
